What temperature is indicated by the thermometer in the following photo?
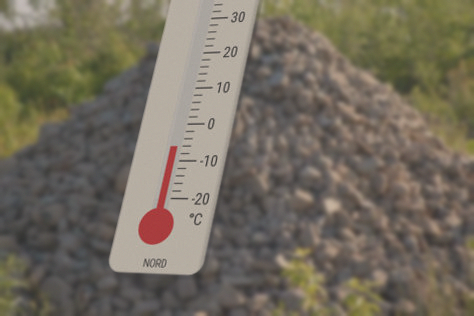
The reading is -6 °C
